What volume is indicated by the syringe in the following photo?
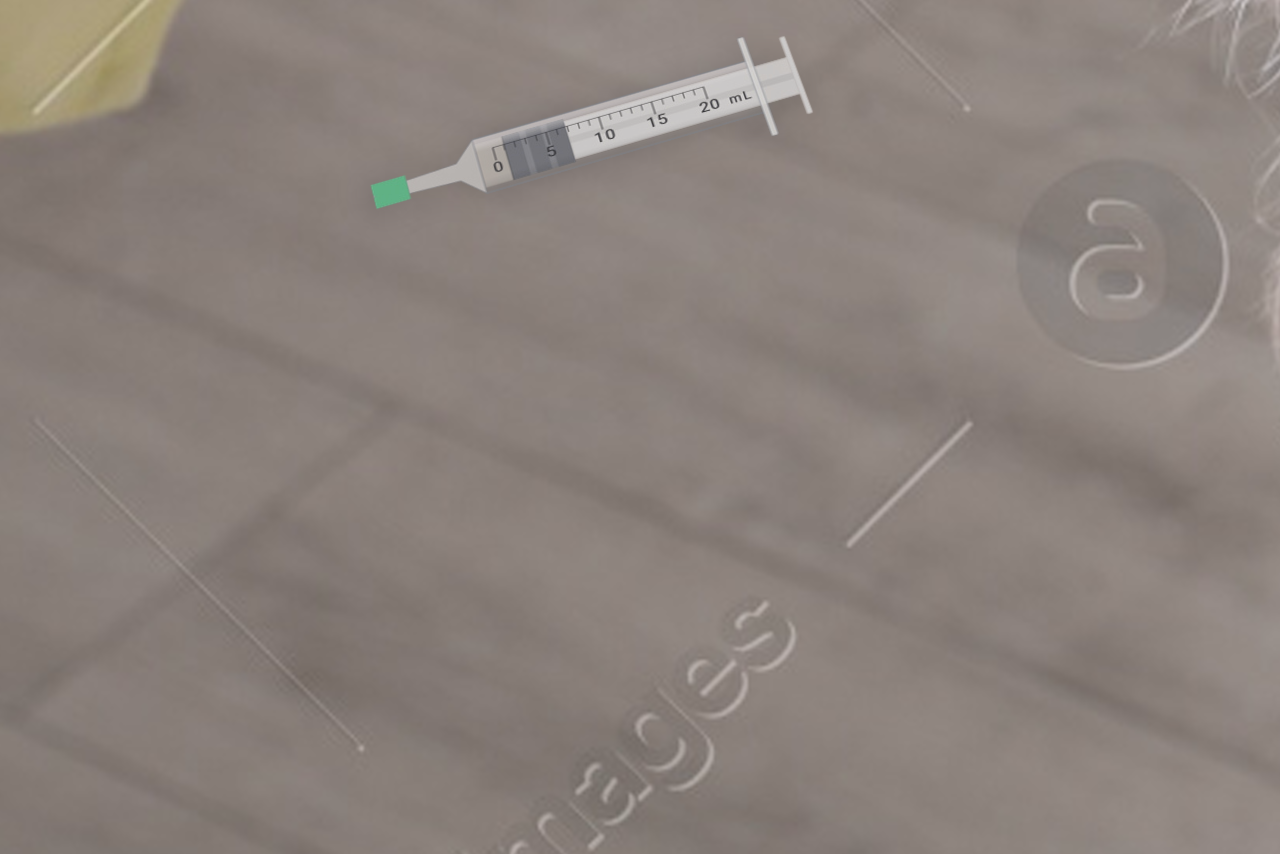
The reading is 1 mL
